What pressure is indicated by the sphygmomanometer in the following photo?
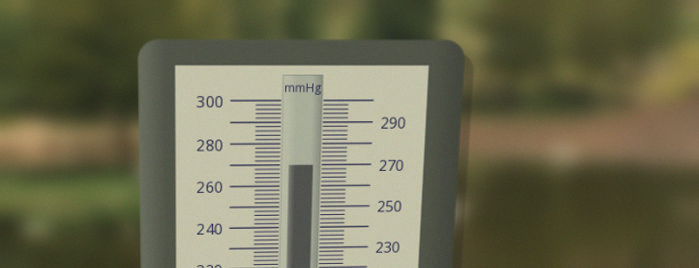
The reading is 270 mmHg
